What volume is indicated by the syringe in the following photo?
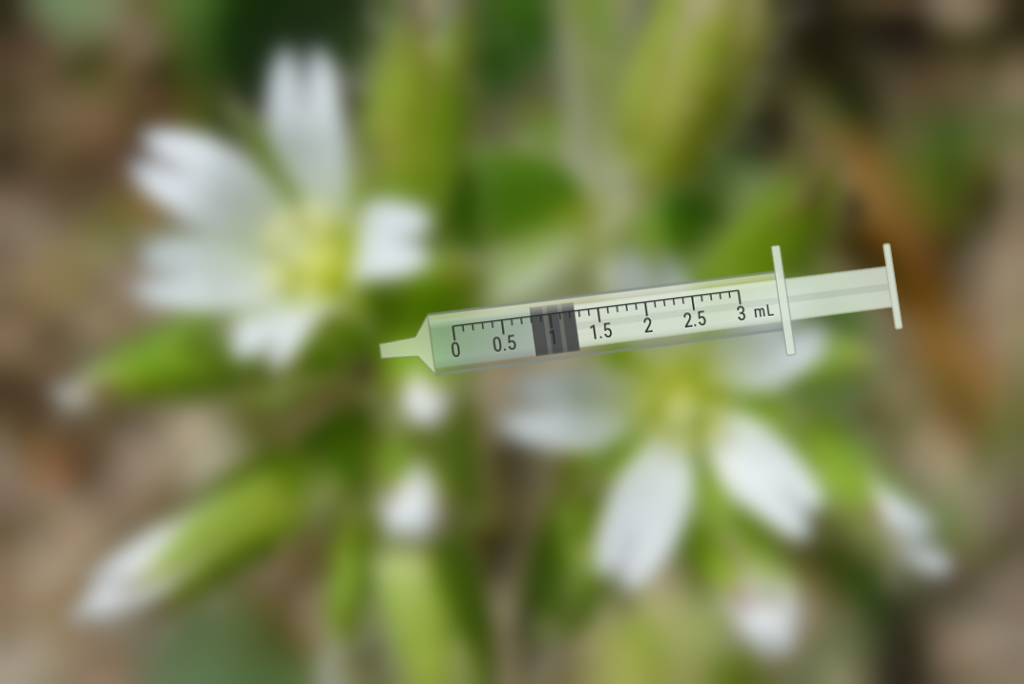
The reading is 0.8 mL
